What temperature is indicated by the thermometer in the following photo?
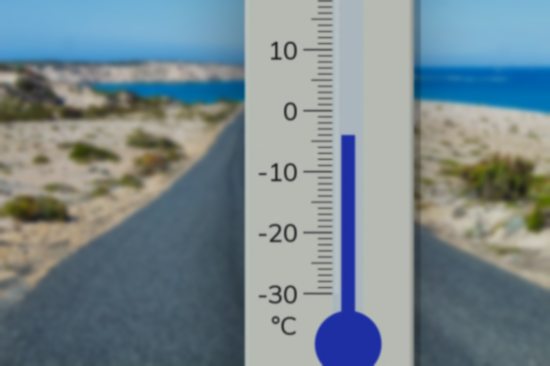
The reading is -4 °C
